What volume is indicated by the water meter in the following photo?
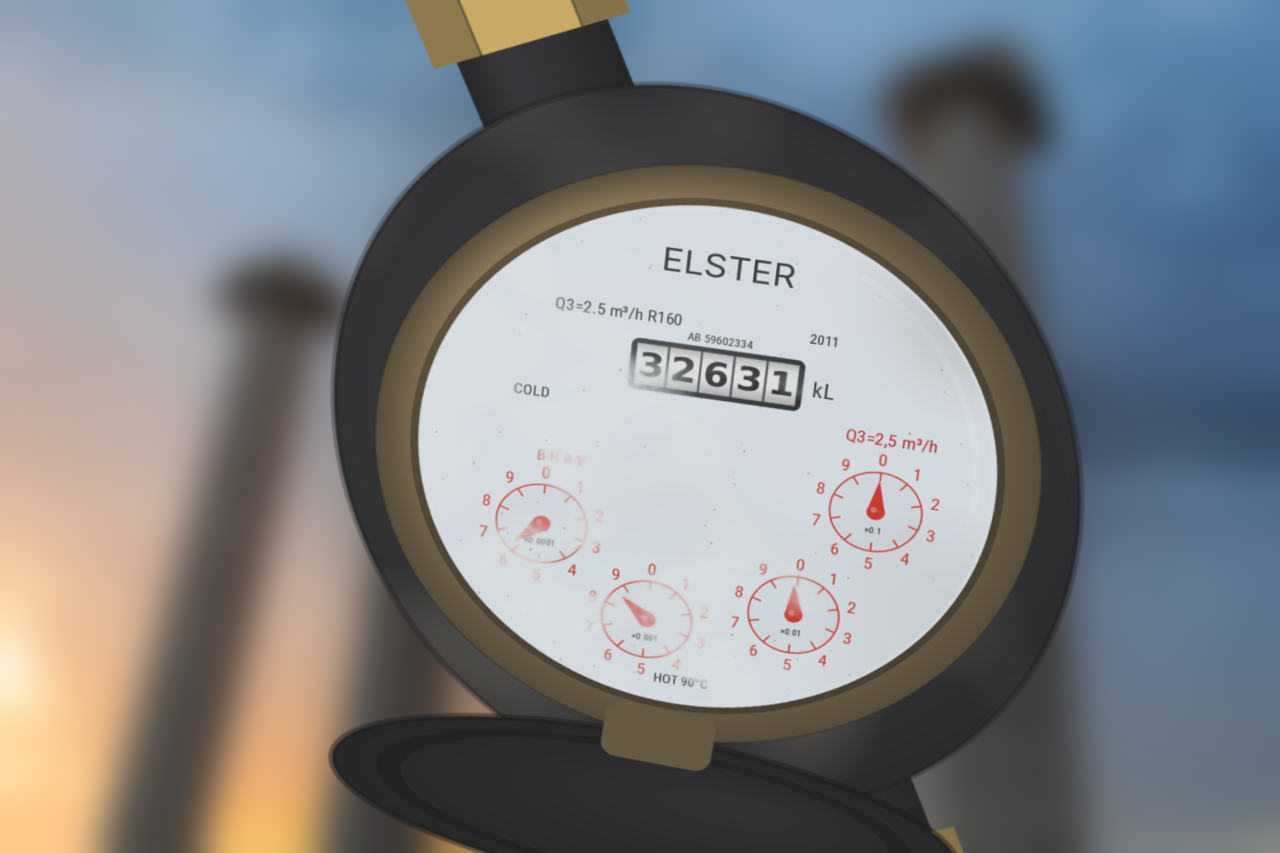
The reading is 32630.9986 kL
